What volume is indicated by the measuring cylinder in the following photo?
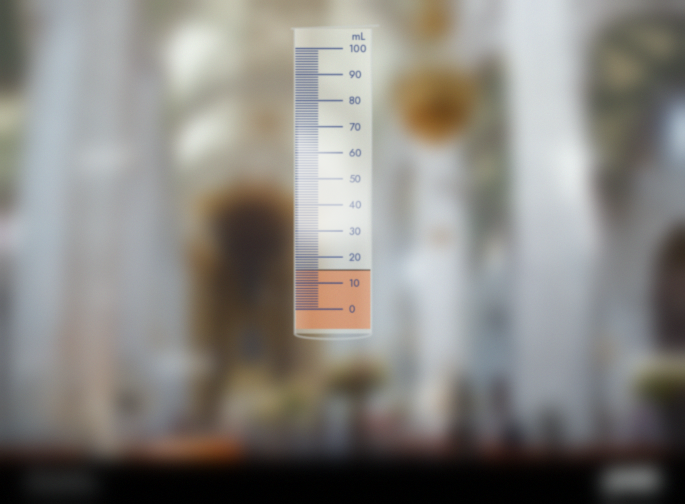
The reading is 15 mL
